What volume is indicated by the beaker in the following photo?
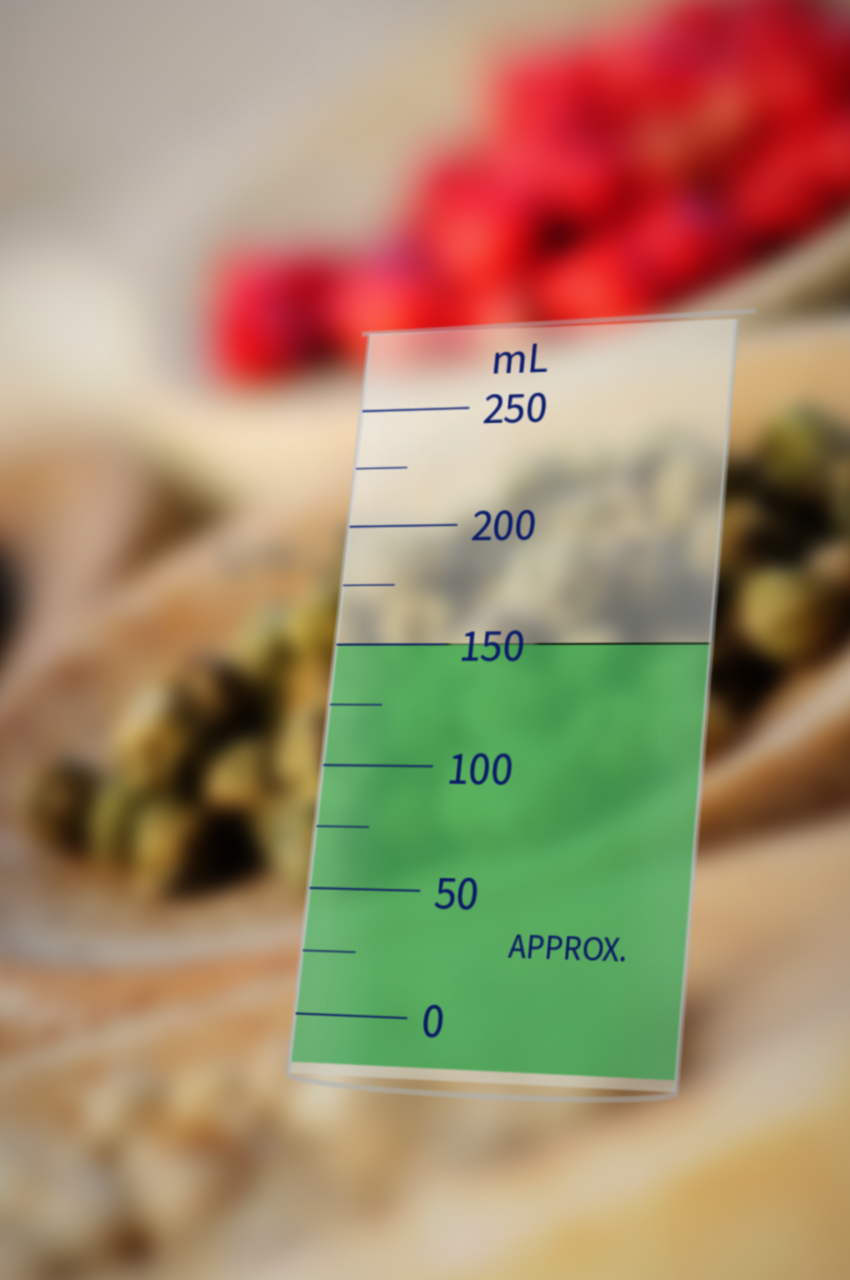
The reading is 150 mL
